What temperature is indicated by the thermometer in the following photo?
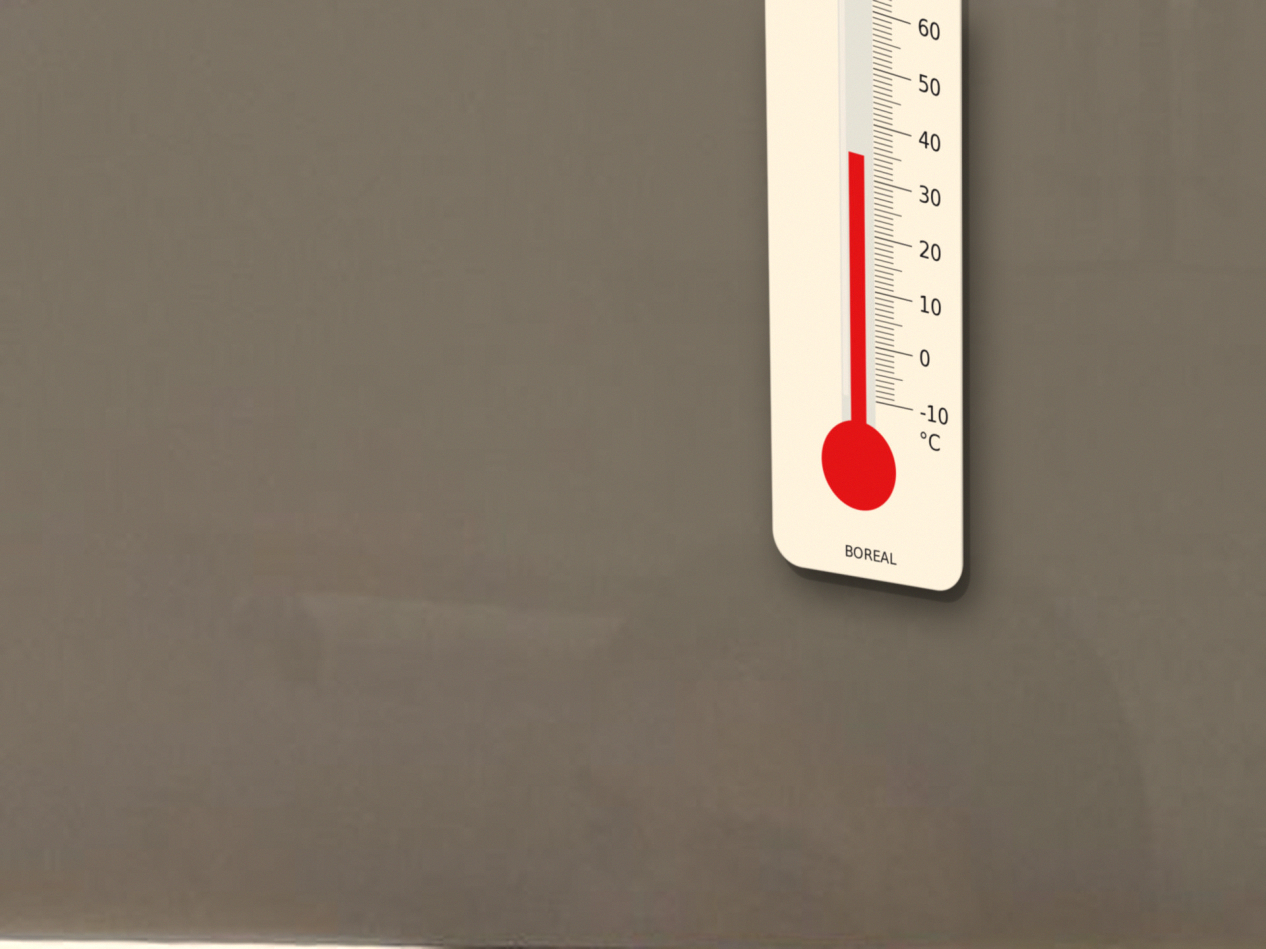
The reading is 34 °C
